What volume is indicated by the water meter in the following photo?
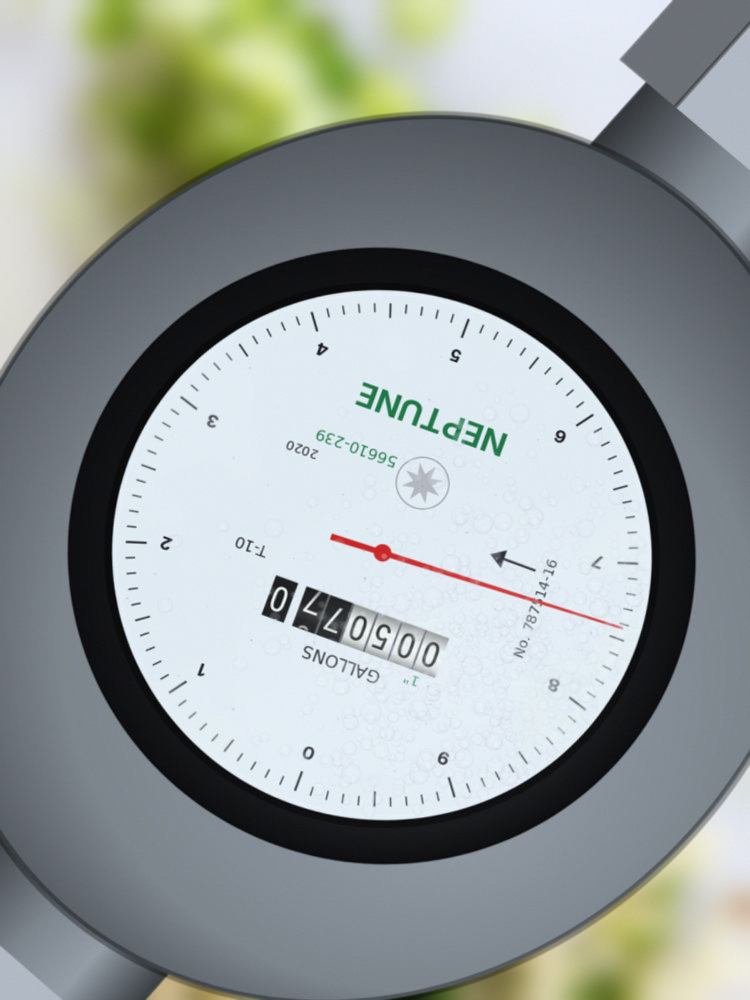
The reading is 50767.4 gal
